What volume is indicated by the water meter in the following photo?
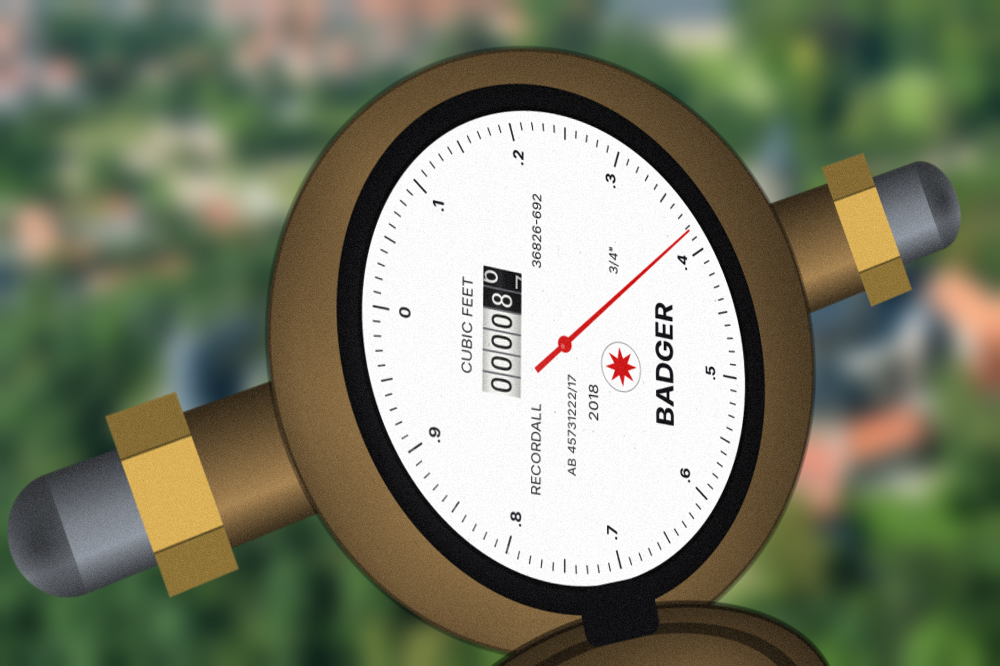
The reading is 86.38 ft³
